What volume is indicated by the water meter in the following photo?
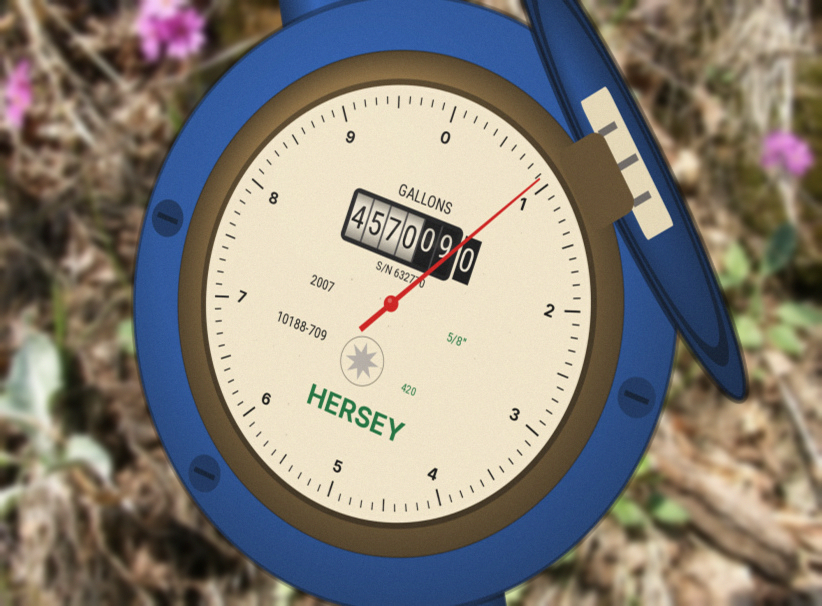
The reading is 4570090.9 gal
